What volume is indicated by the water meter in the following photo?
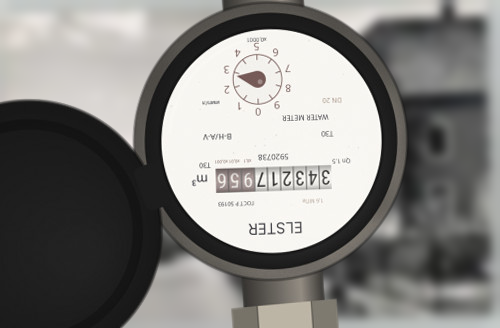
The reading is 343217.9562 m³
